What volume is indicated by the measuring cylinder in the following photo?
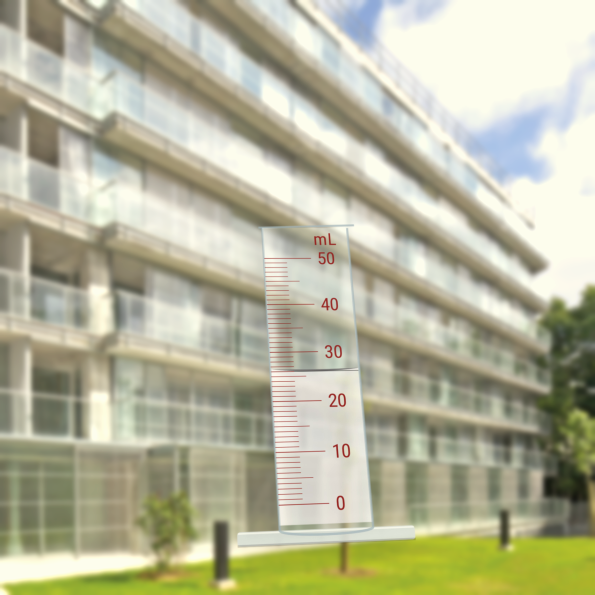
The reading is 26 mL
